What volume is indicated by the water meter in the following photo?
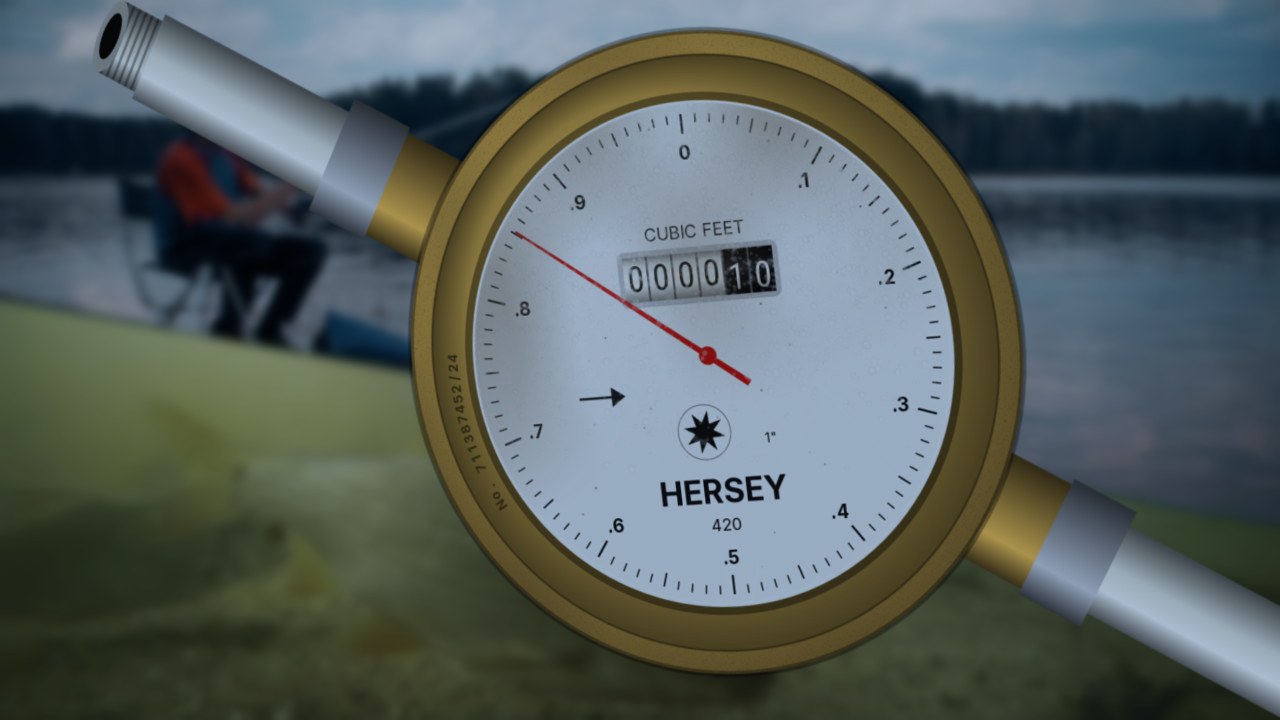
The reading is 9.85 ft³
